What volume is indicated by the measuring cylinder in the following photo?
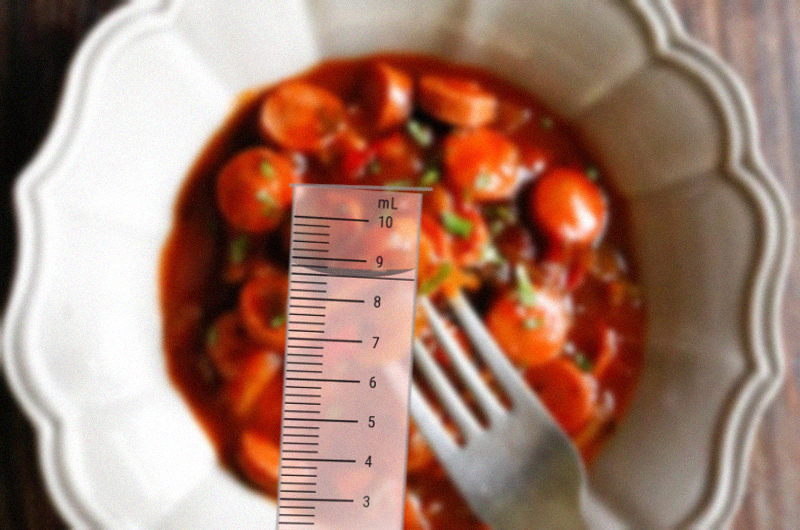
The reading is 8.6 mL
